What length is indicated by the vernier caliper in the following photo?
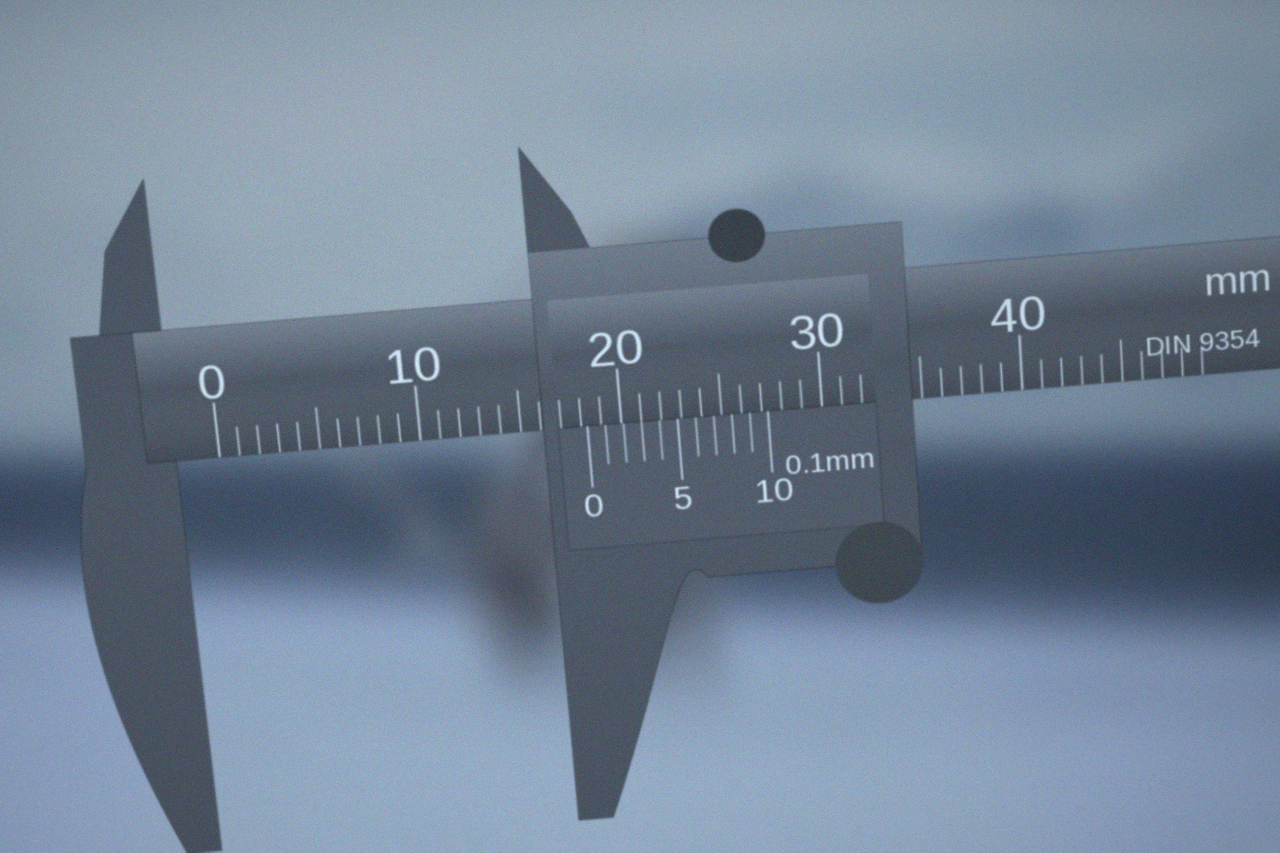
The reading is 18.3 mm
